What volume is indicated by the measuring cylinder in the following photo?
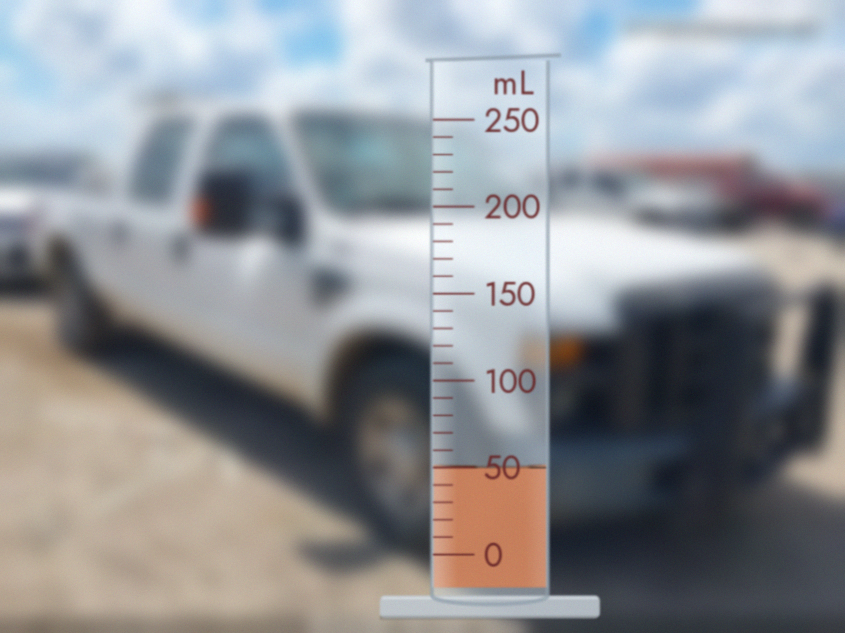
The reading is 50 mL
